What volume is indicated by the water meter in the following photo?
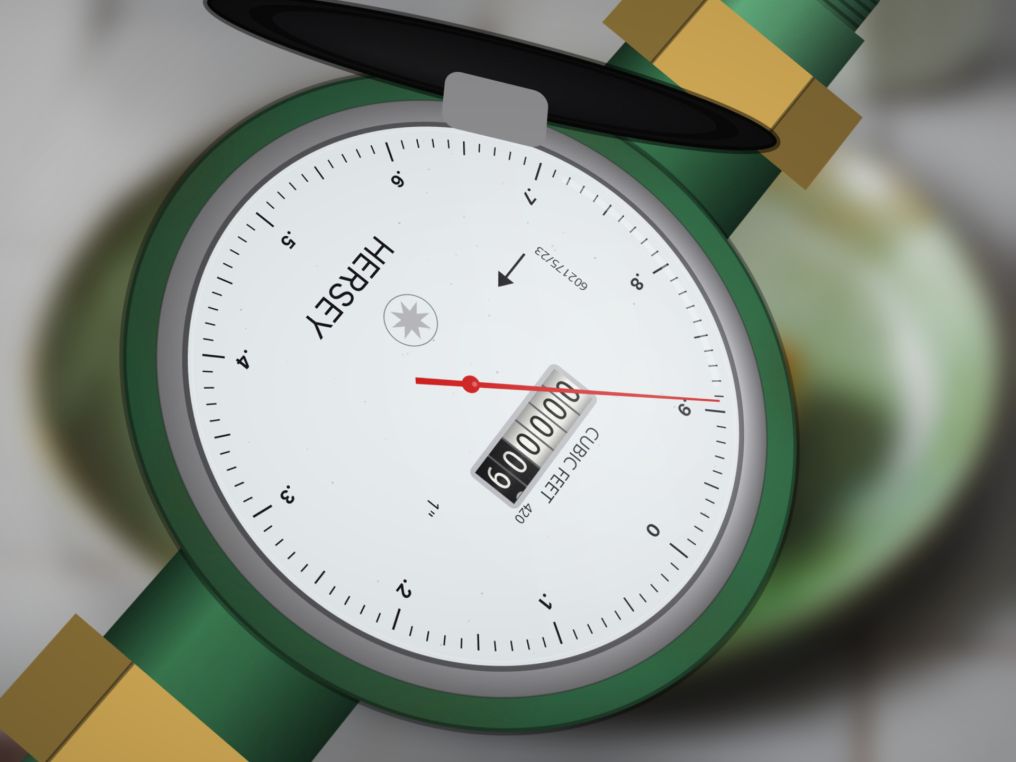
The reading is 8.89 ft³
